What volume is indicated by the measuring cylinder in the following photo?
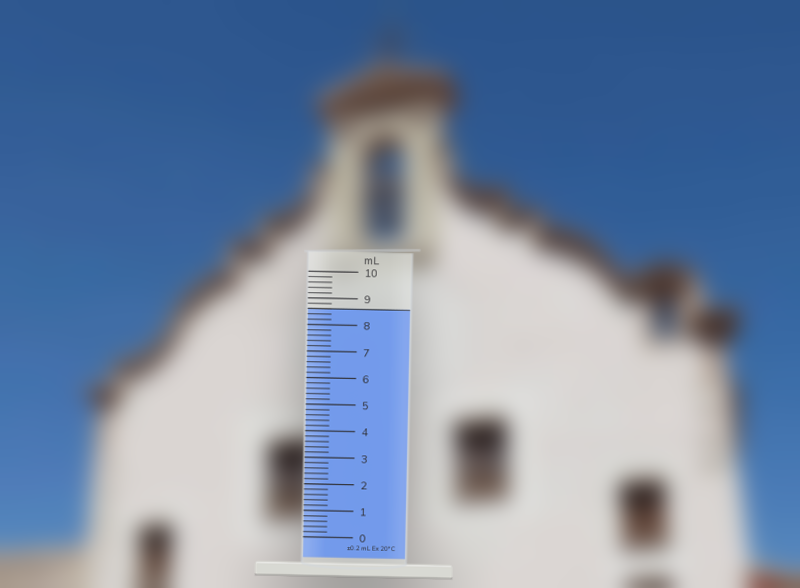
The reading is 8.6 mL
